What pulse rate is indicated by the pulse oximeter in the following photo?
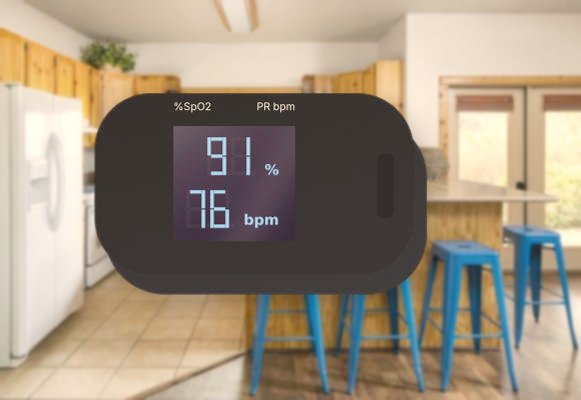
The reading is 76 bpm
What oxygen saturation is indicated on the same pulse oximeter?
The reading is 91 %
